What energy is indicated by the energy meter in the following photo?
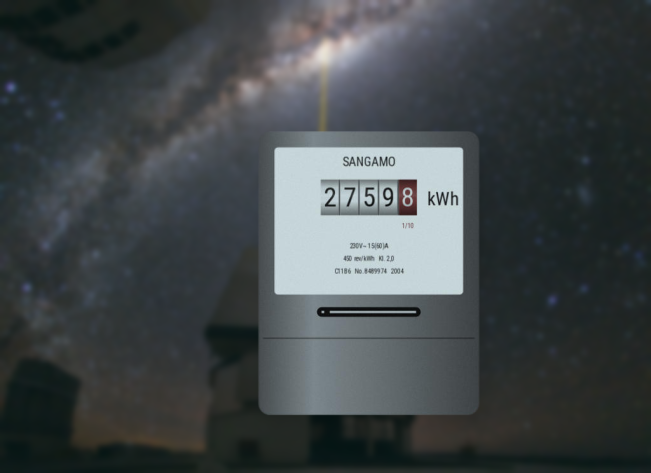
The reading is 2759.8 kWh
